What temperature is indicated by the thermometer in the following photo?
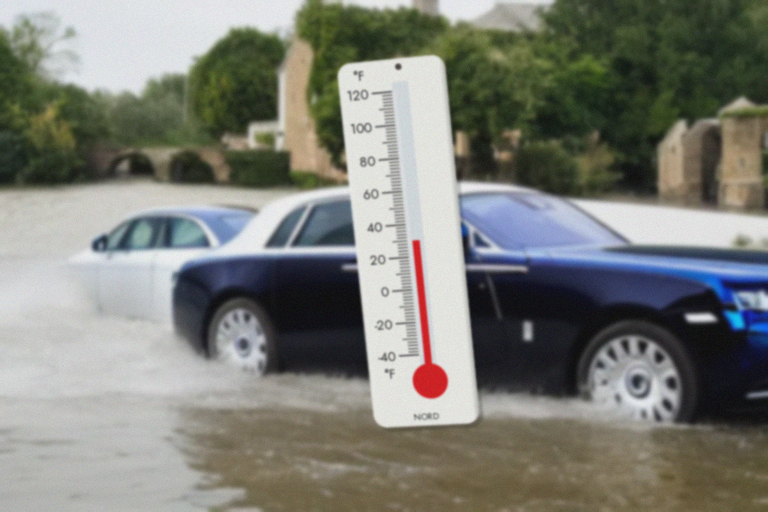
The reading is 30 °F
